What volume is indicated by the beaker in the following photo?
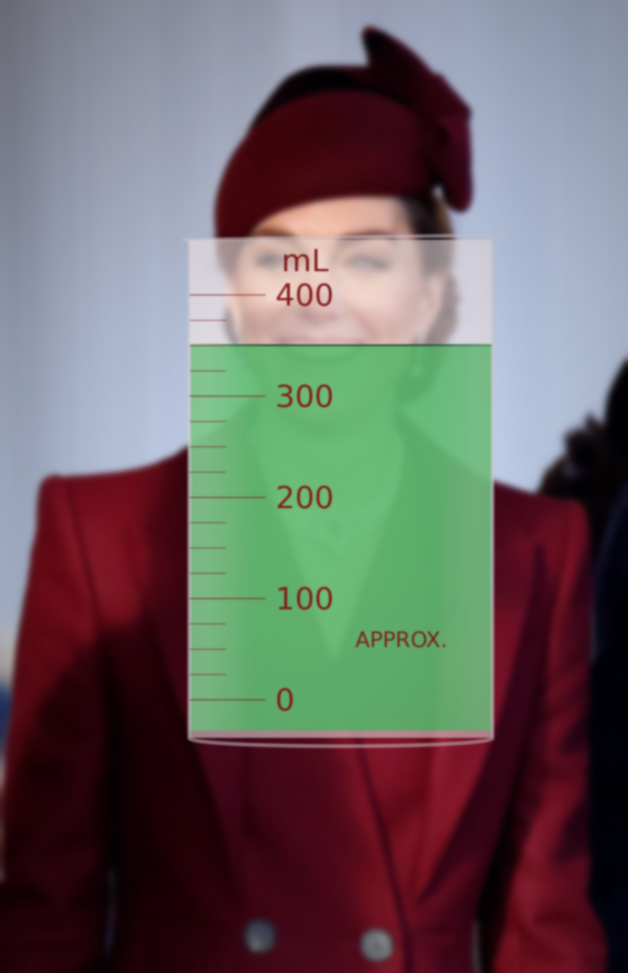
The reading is 350 mL
